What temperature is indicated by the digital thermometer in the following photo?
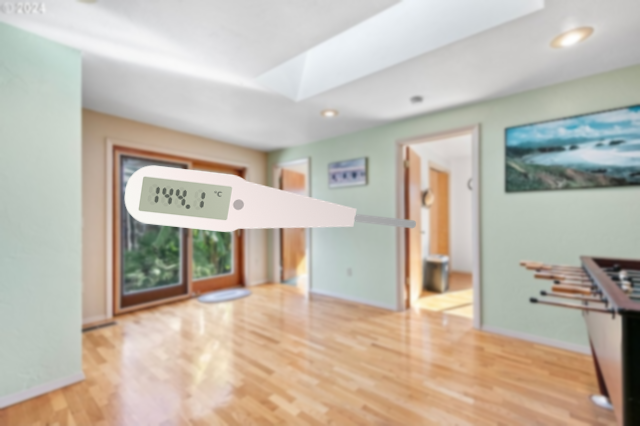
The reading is 144.1 °C
